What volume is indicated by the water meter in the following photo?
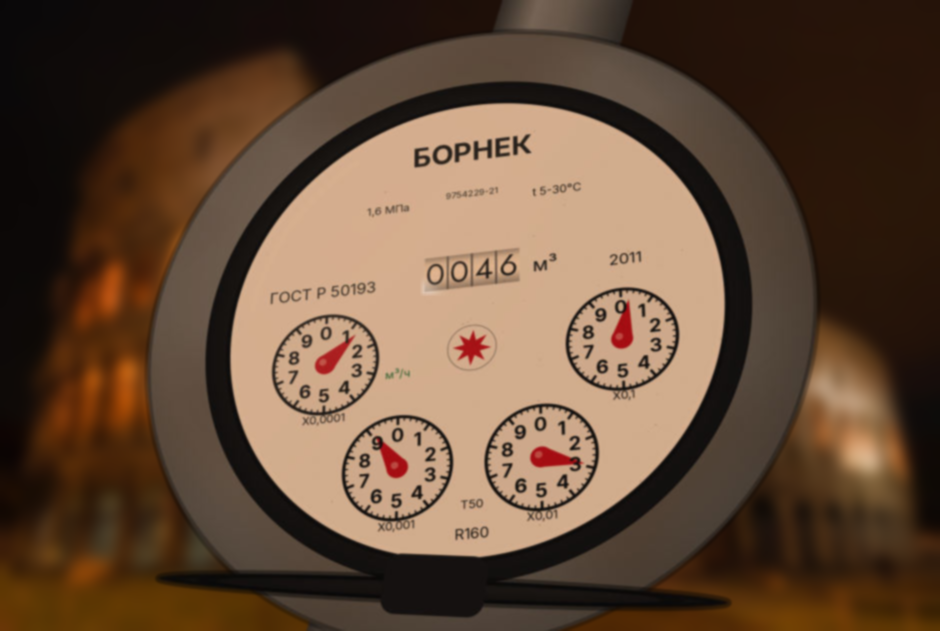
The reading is 46.0291 m³
